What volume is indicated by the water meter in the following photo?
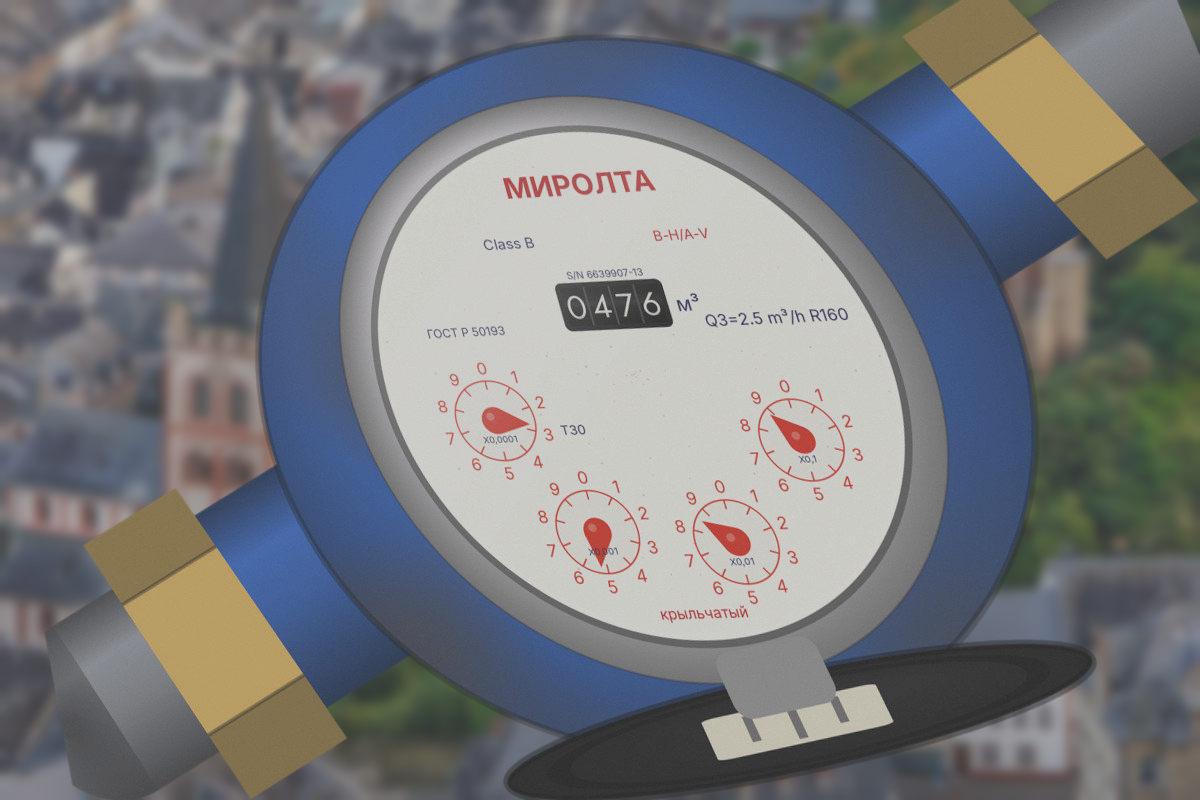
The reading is 476.8852 m³
